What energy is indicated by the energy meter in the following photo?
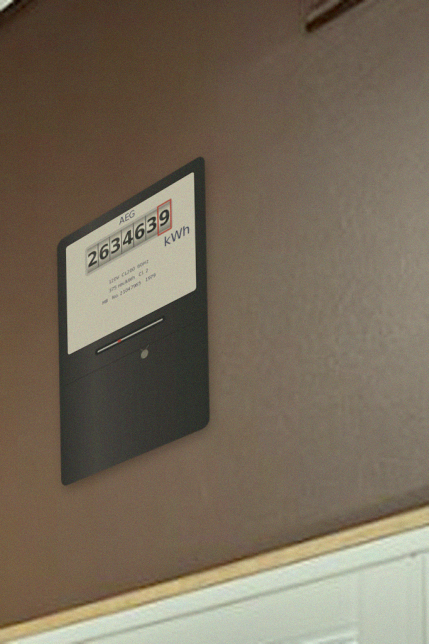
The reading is 263463.9 kWh
